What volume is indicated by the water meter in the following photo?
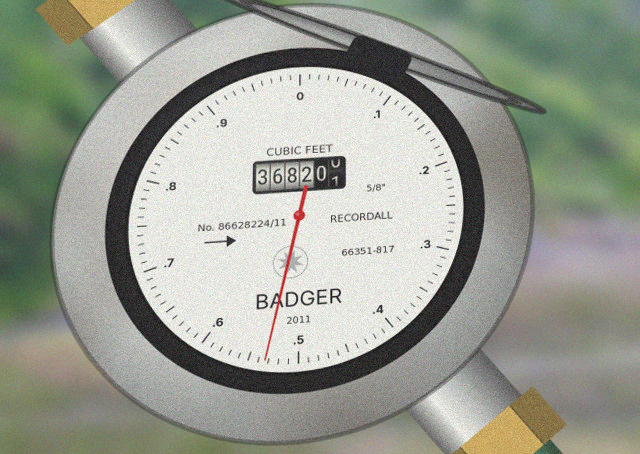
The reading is 368200.53 ft³
